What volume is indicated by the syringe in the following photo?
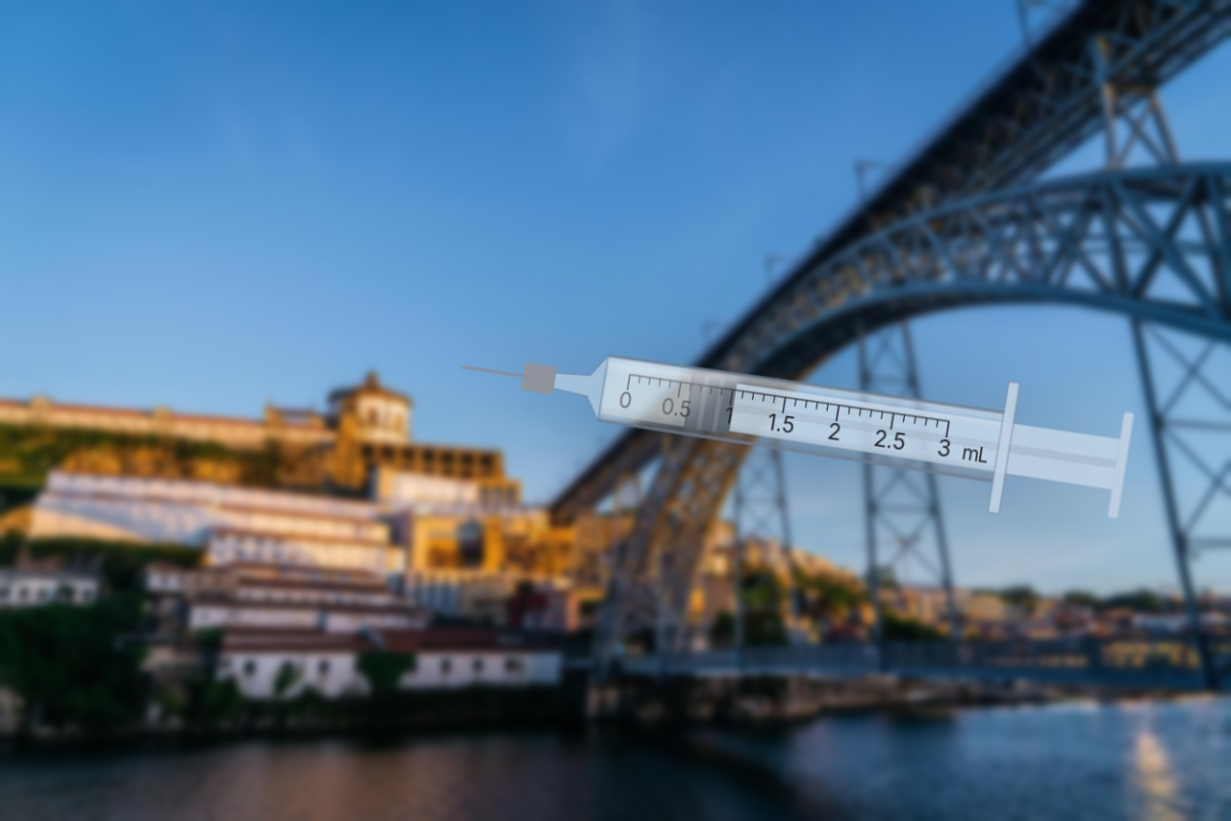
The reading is 0.6 mL
